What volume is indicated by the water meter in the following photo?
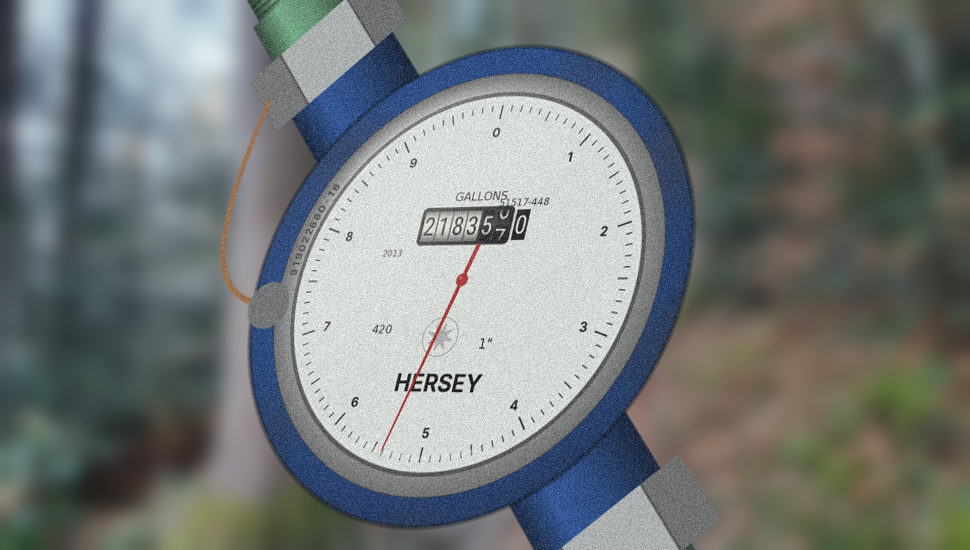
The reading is 2183565.4 gal
